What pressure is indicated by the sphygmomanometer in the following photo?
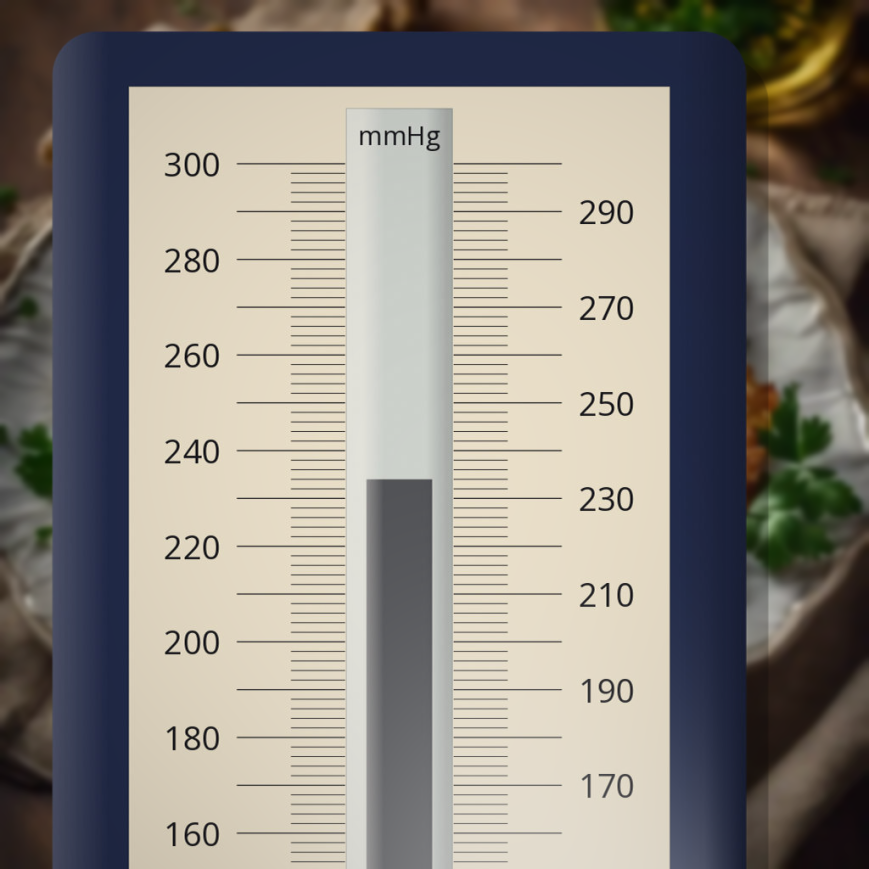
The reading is 234 mmHg
